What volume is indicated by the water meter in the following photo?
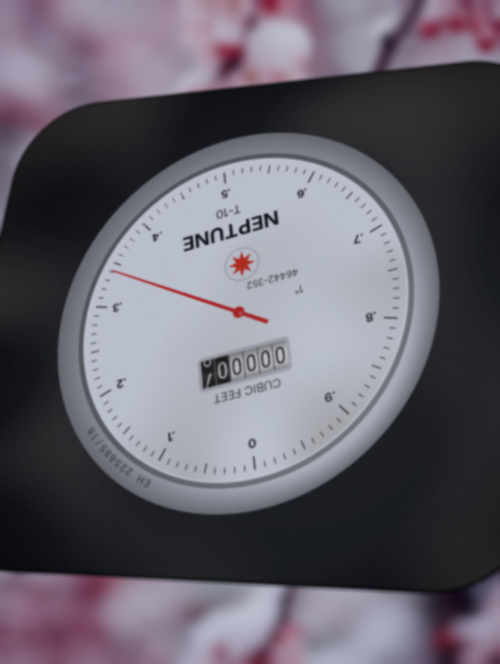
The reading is 7.34 ft³
